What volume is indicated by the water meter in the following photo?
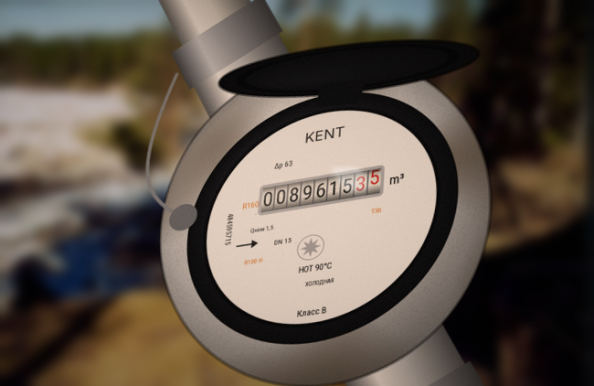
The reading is 89615.35 m³
